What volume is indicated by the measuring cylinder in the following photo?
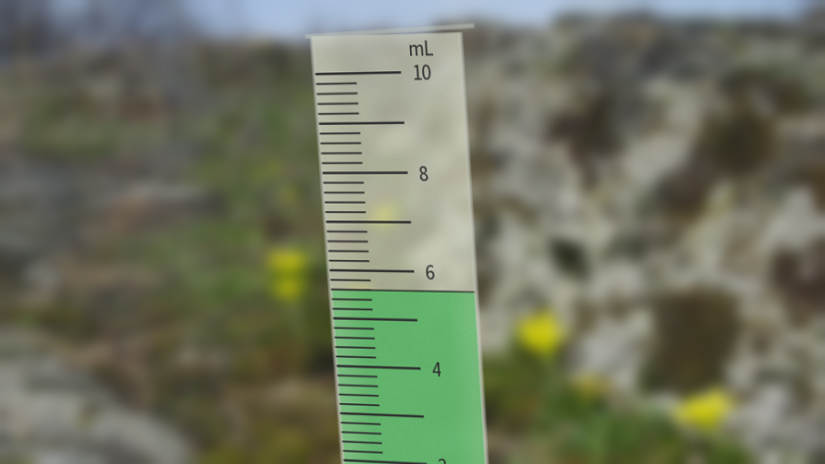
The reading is 5.6 mL
